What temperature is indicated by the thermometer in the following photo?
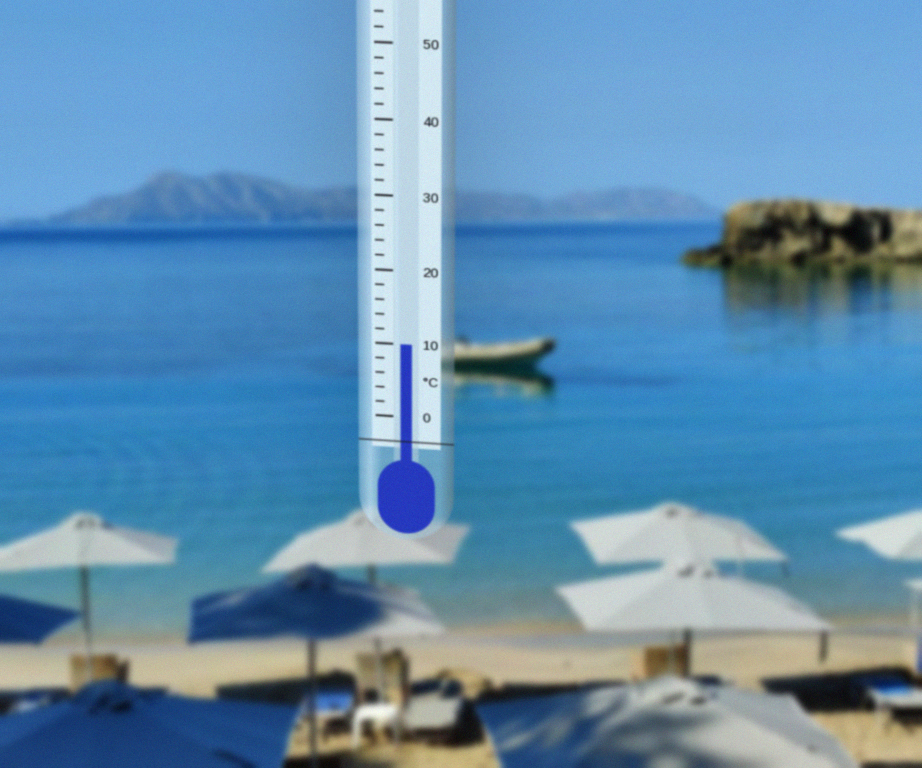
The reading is 10 °C
